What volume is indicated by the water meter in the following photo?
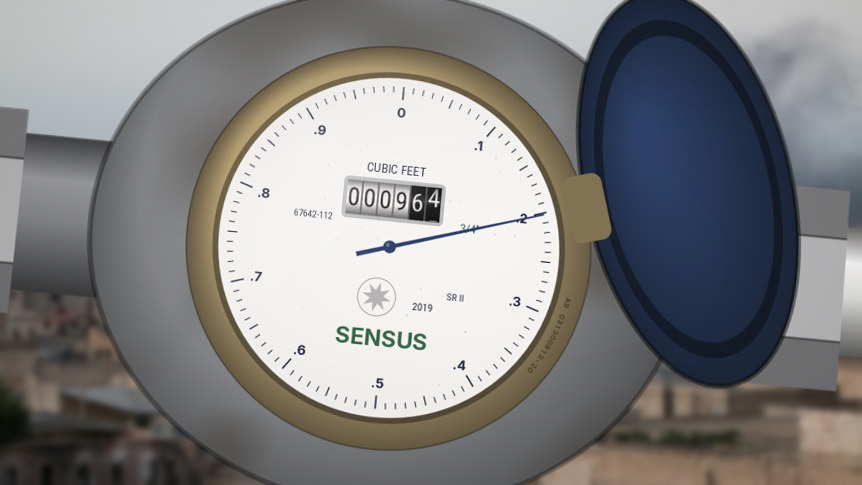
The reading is 964.20 ft³
